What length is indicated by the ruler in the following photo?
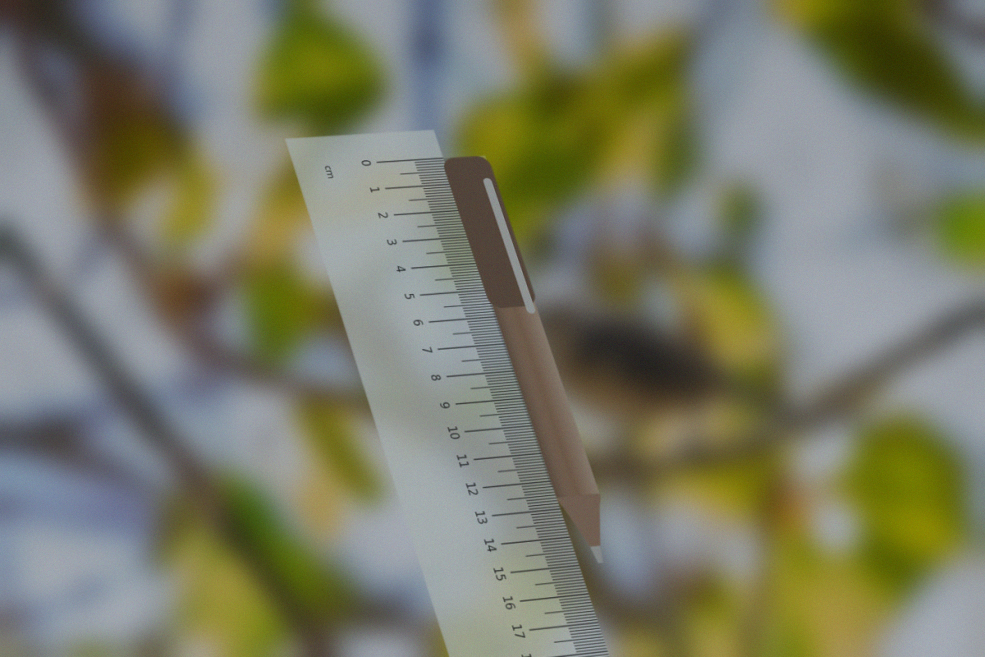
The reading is 15 cm
